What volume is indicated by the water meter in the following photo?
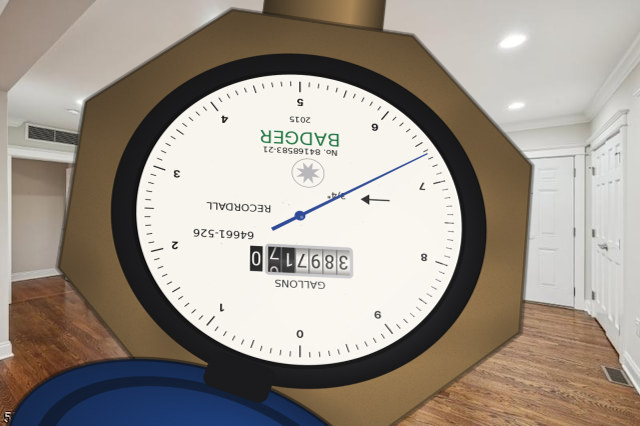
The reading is 3897166.6 gal
